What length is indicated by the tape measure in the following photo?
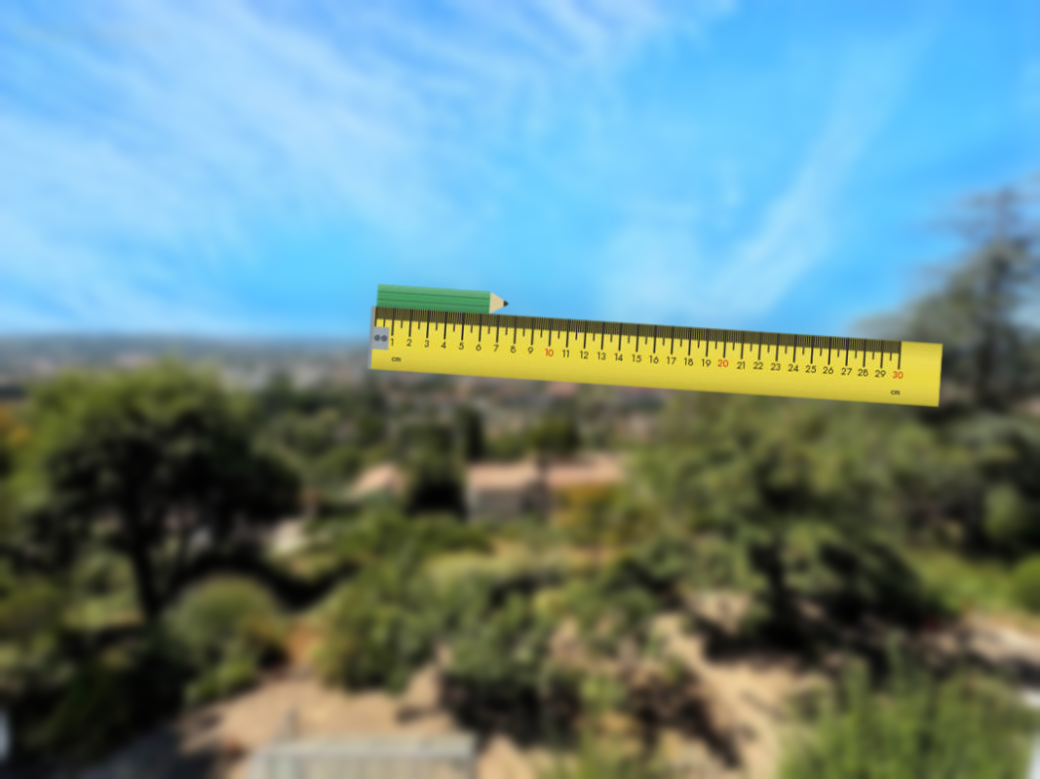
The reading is 7.5 cm
